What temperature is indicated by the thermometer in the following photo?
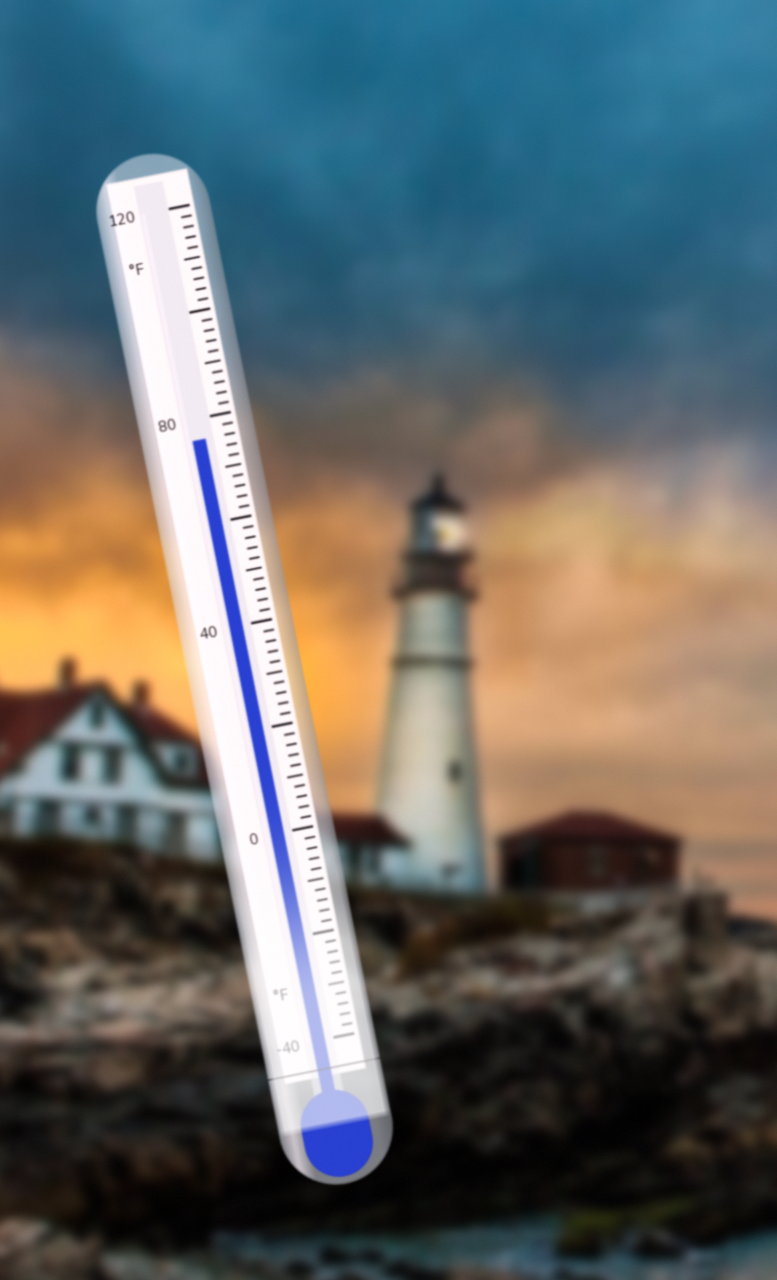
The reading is 76 °F
